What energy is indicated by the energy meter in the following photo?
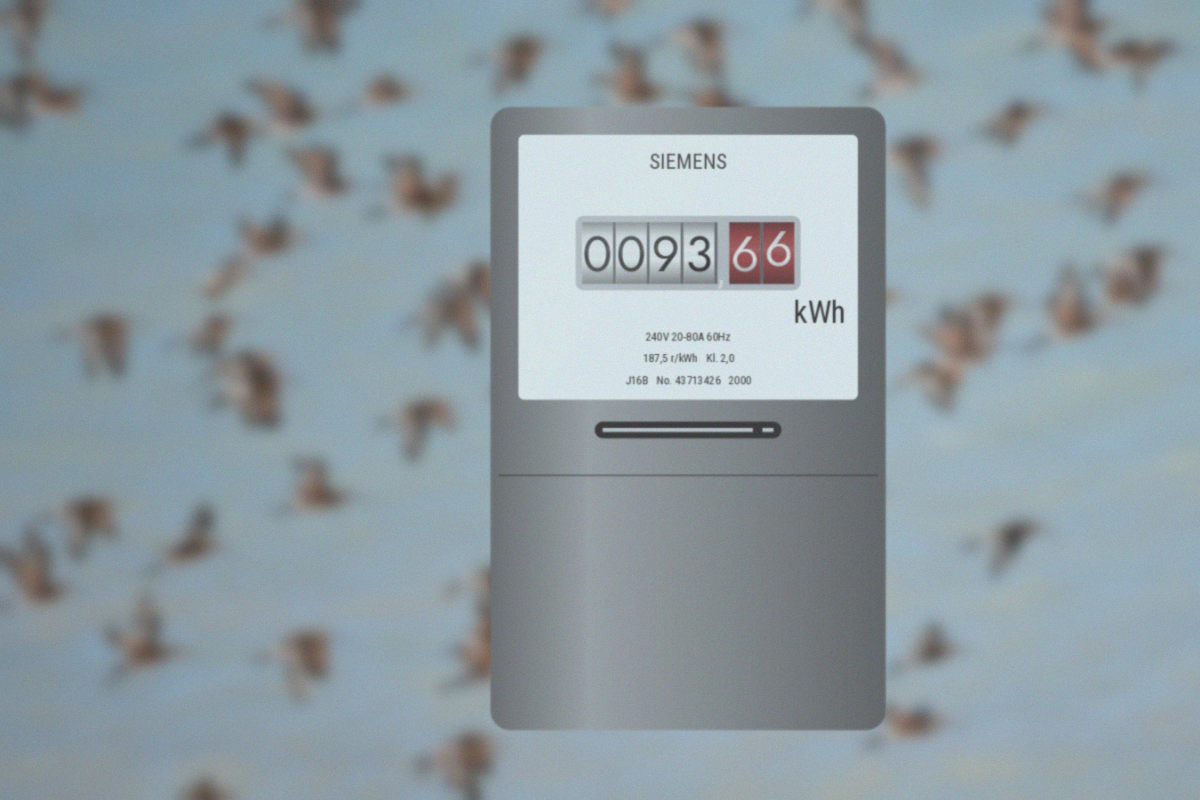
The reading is 93.66 kWh
